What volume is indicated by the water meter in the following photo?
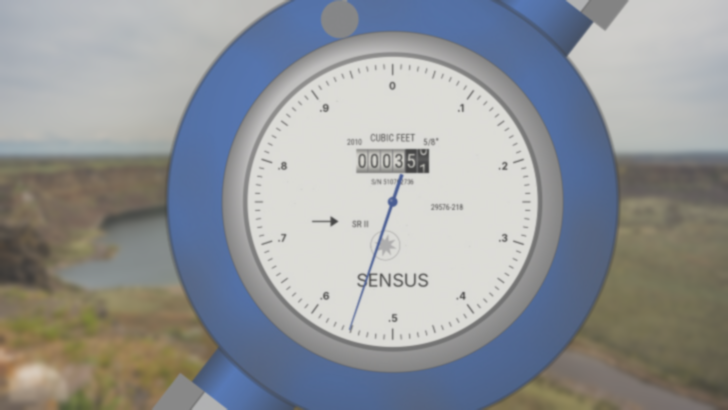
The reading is 350.55 ft³
